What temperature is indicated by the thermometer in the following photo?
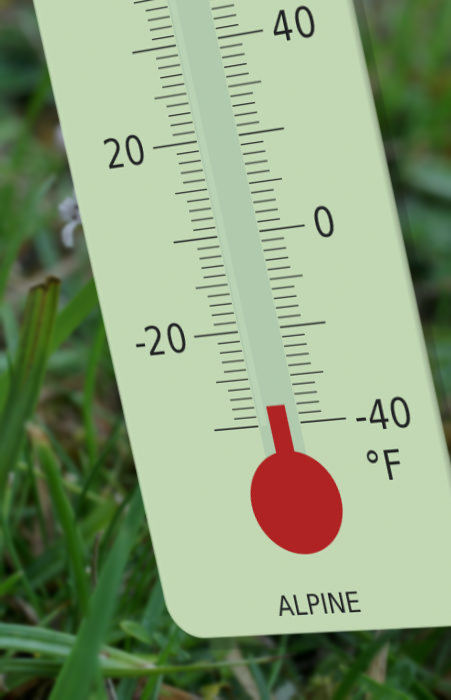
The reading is -36 °F
